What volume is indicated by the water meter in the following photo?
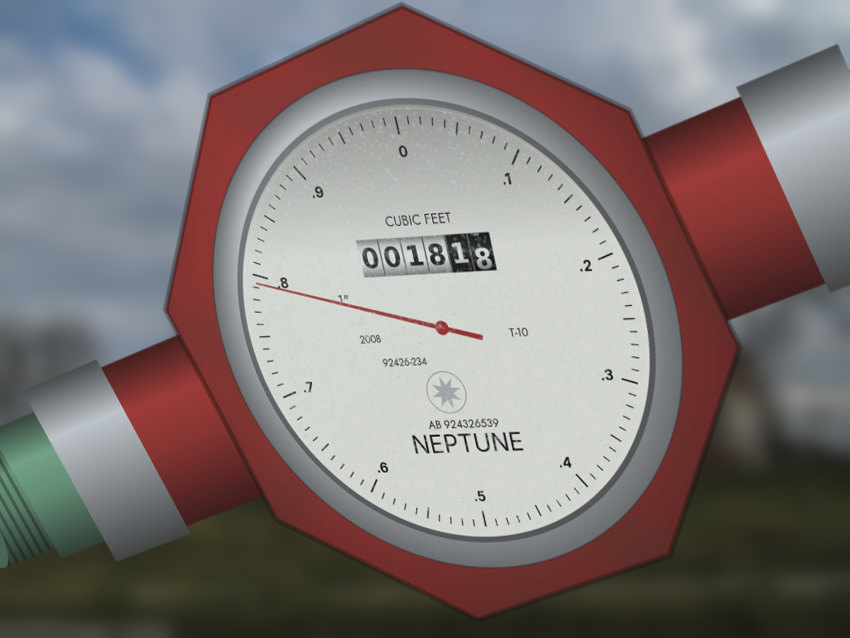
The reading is 1817.79 ft³
